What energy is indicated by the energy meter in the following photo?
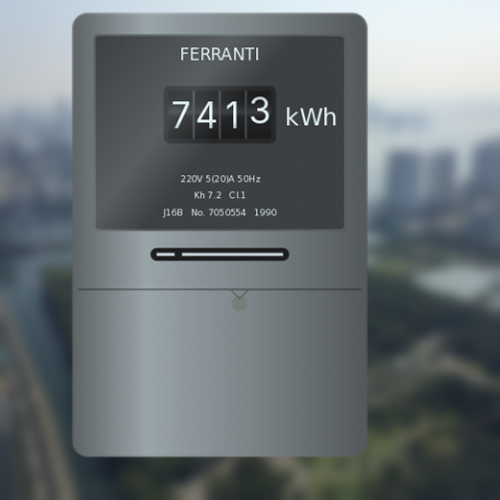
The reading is 7413 kWh
